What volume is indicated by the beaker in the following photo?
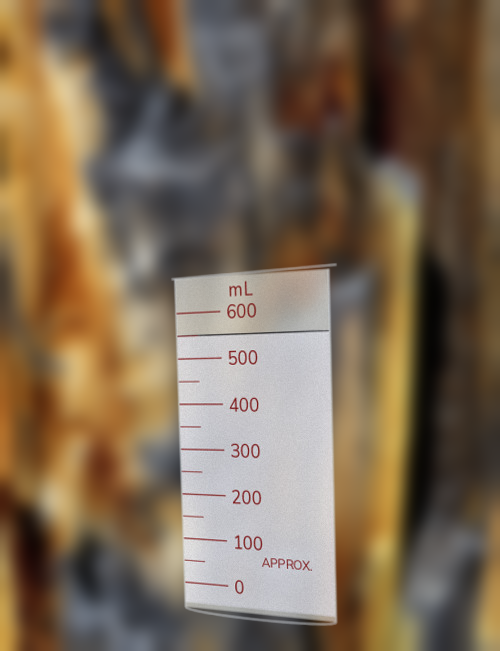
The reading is 550 mL
